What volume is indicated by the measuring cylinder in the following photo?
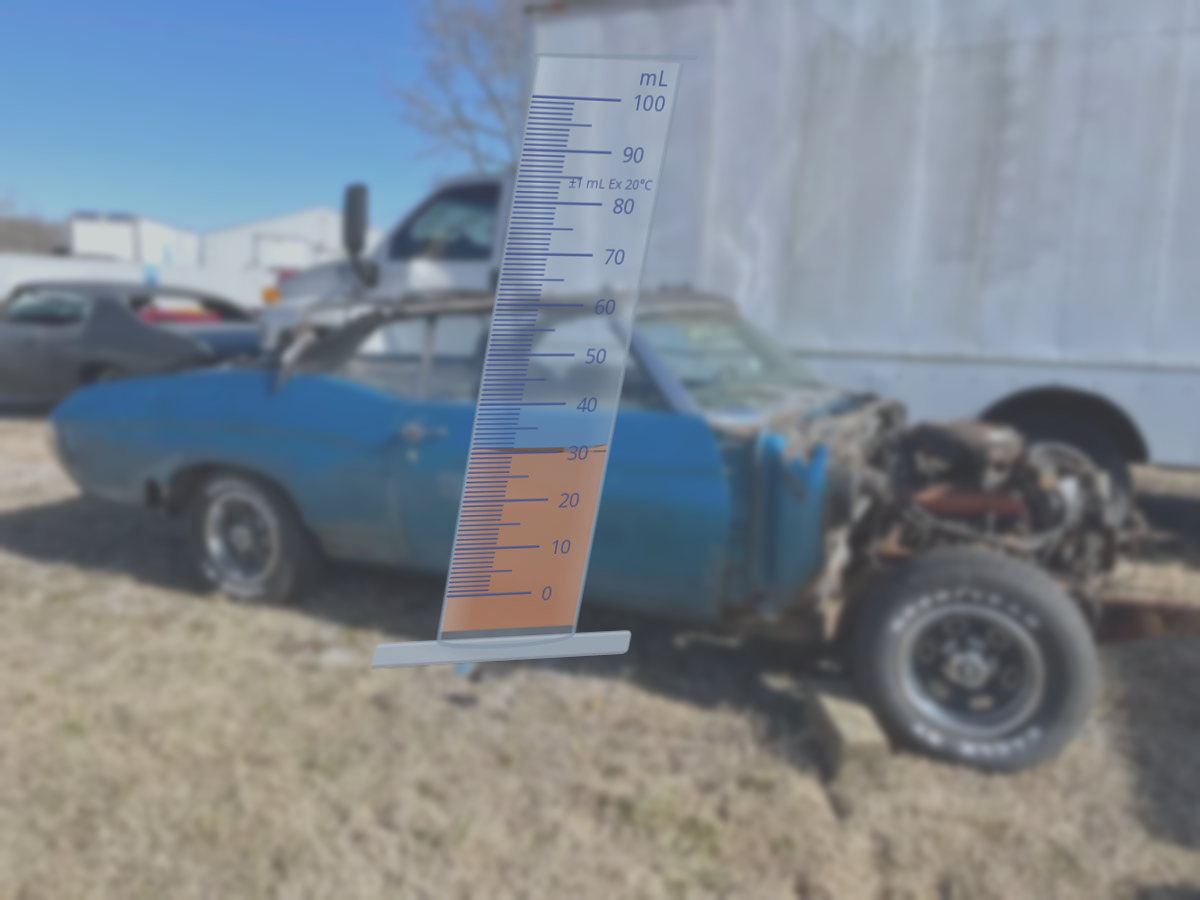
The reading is 30 mL
